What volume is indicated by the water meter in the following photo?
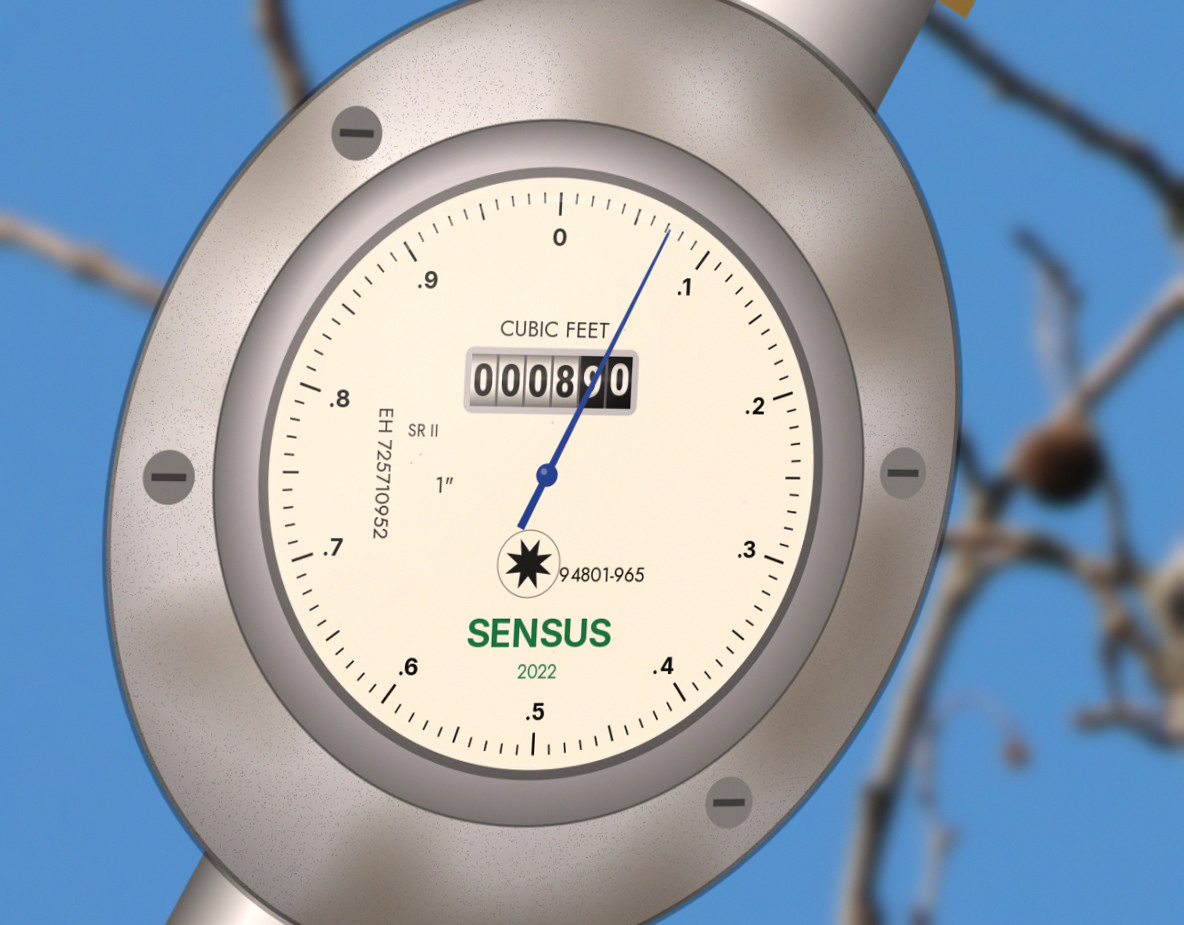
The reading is 890.07 ft³
